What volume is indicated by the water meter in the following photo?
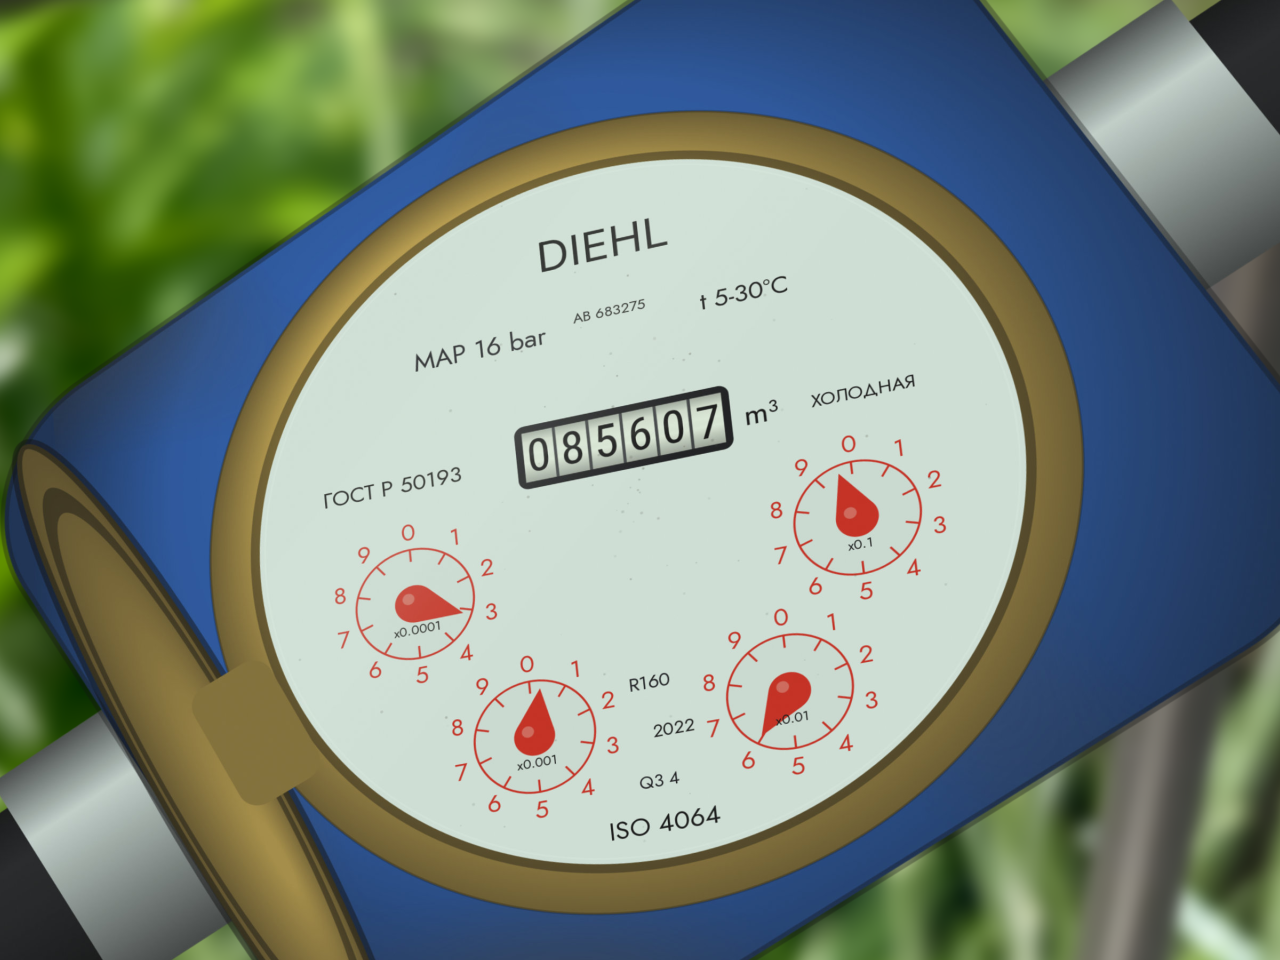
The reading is 85606.9603 m³
